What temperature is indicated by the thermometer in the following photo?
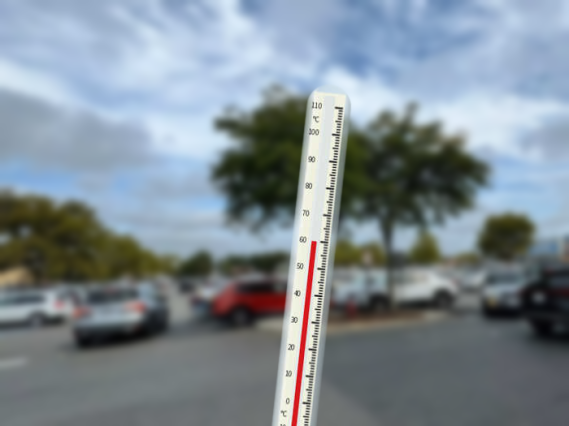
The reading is 60 °C
